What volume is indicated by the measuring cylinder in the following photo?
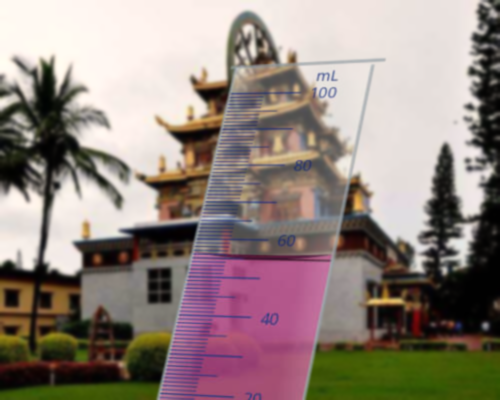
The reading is 55 mL
